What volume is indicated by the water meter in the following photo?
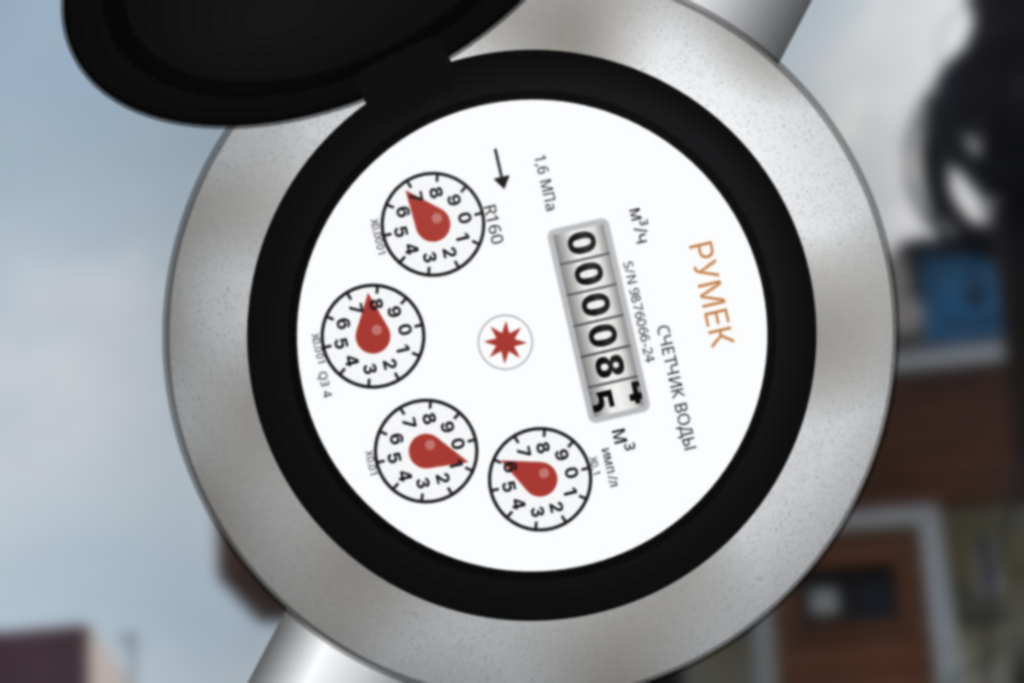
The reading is 84.6076 m³
